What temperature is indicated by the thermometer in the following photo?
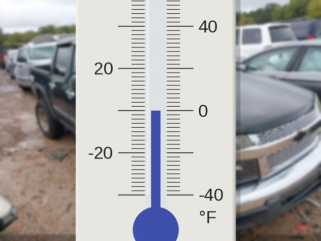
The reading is 0 °F
